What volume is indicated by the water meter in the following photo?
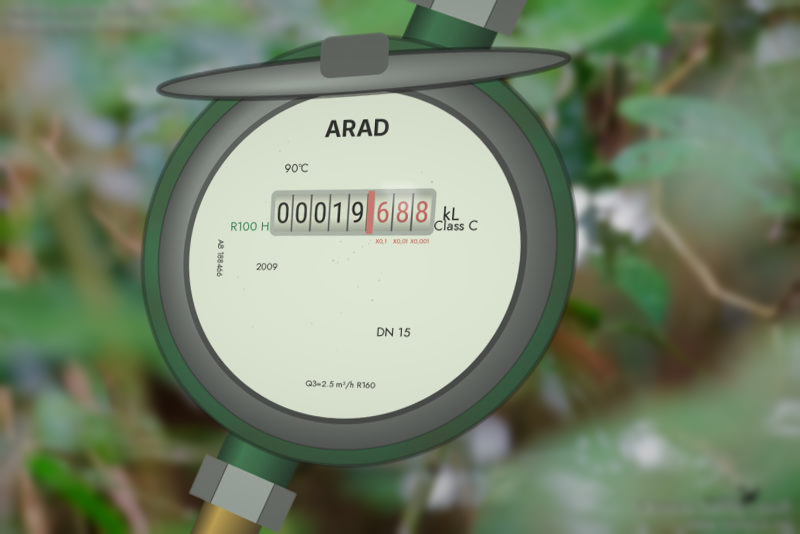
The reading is 19.688 kL
